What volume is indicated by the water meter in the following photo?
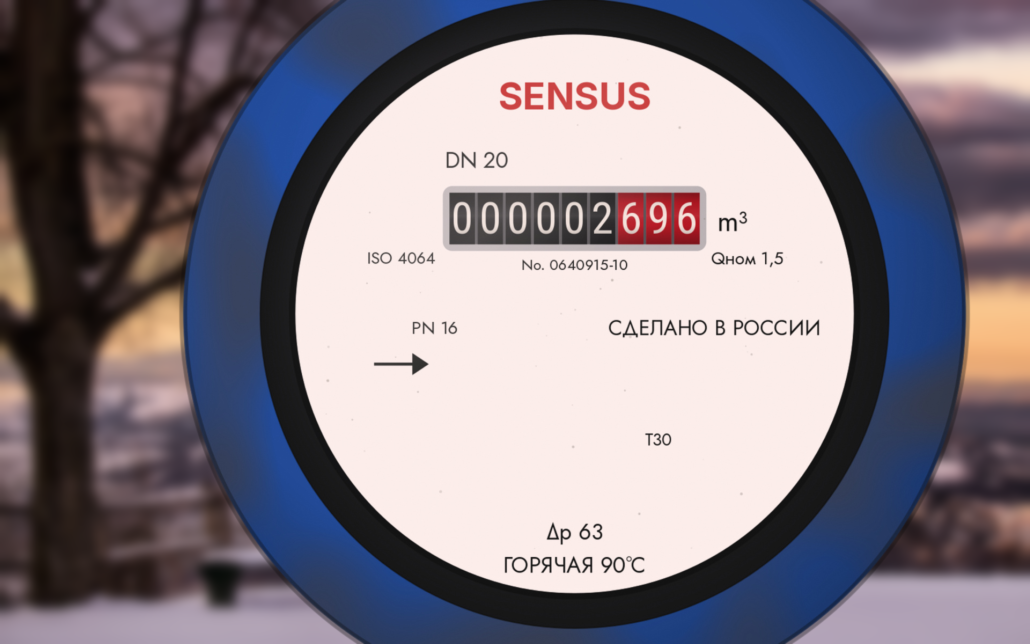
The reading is 2.696 m³
